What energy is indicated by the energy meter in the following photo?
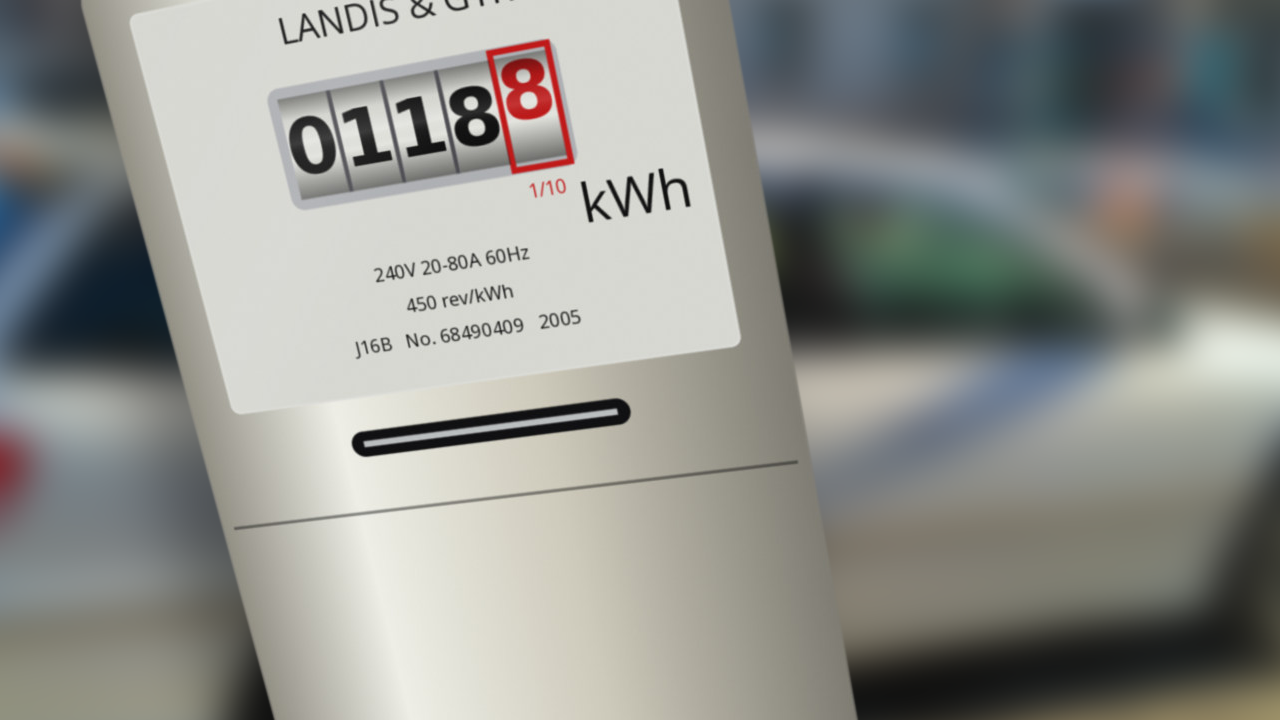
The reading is 118.8 kWh
